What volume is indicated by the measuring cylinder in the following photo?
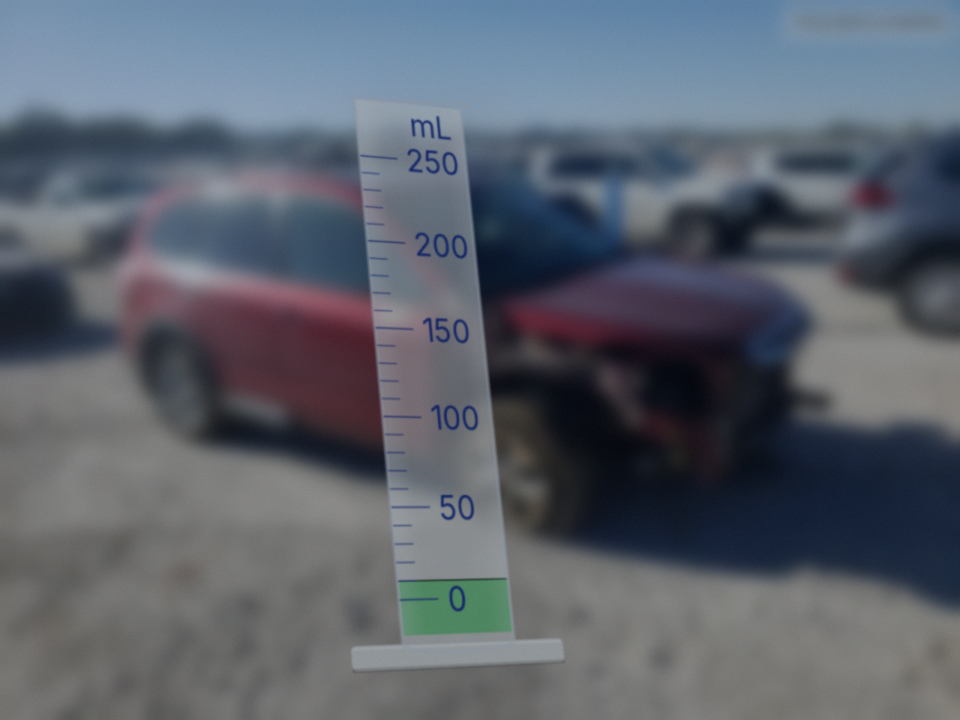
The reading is 10 mL
